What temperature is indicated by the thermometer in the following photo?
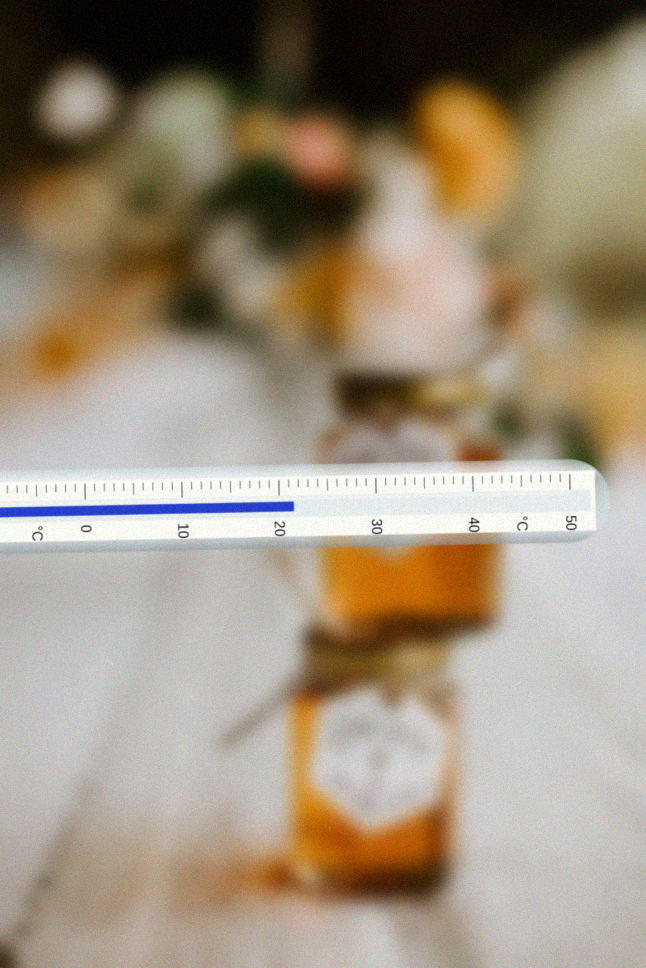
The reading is 21.5 °C
